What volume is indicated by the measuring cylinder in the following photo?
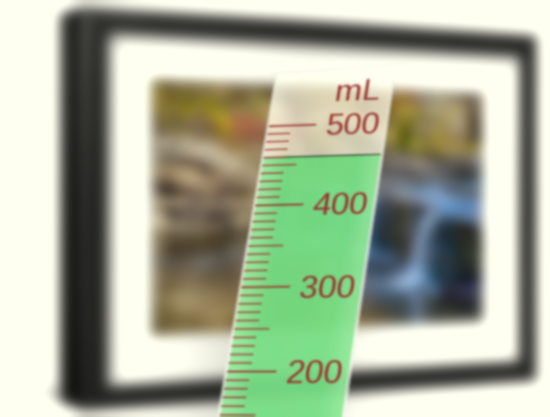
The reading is 460 mL
